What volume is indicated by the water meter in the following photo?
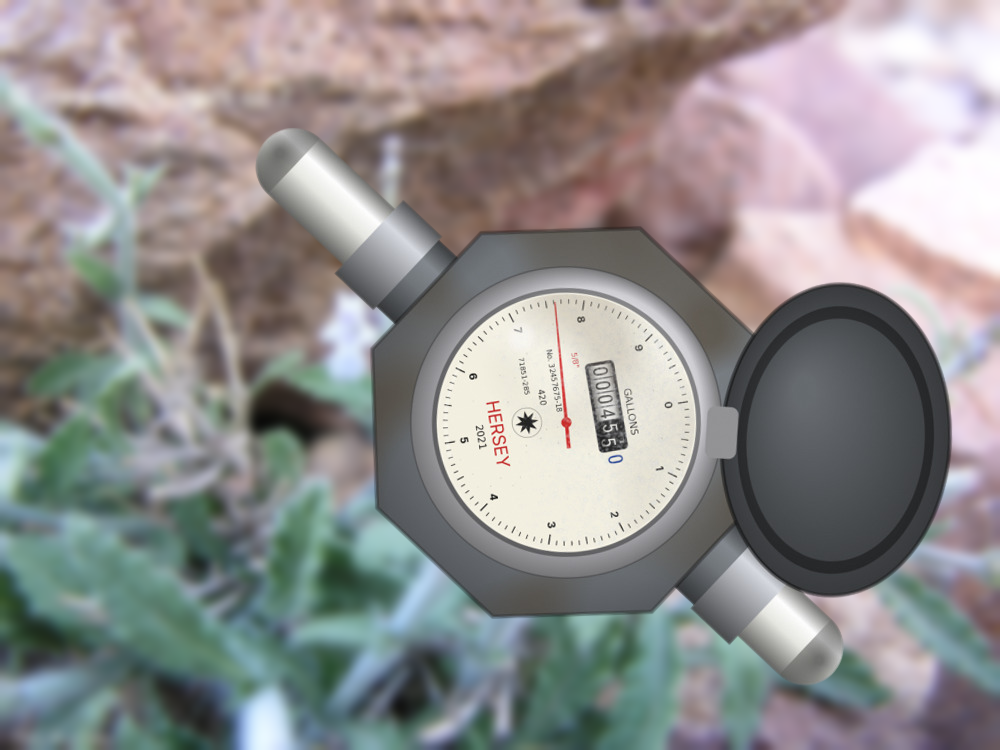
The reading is 4547.6 gal
